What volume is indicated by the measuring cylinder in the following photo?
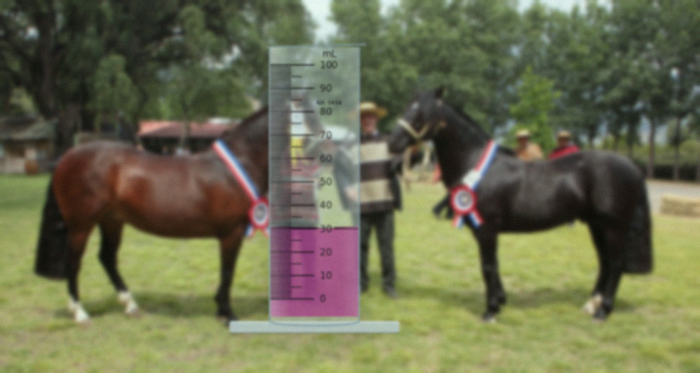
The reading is 30 mL
